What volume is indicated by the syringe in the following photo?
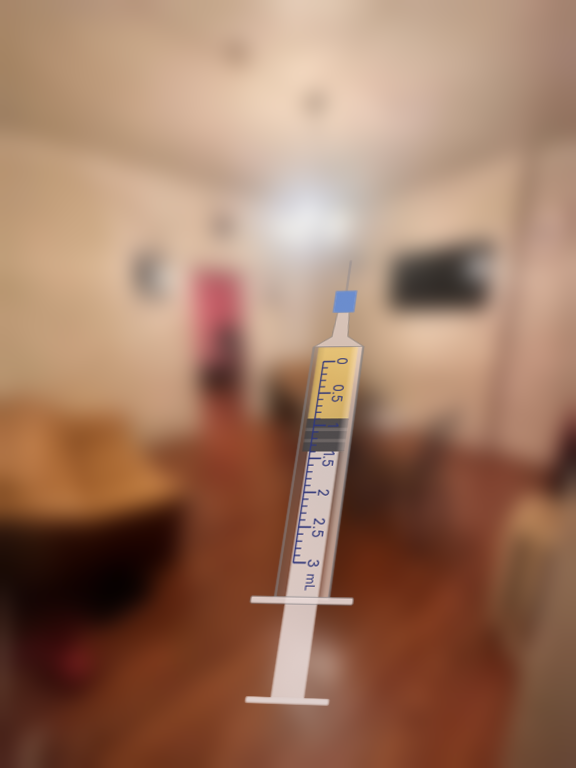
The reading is 0.9 mL
